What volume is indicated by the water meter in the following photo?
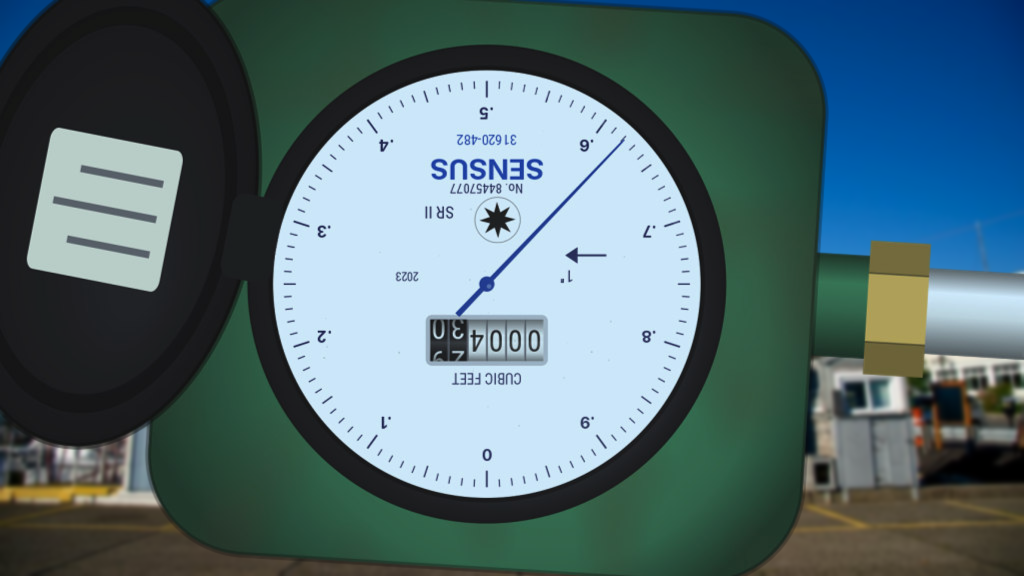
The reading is 429.62 ft³
